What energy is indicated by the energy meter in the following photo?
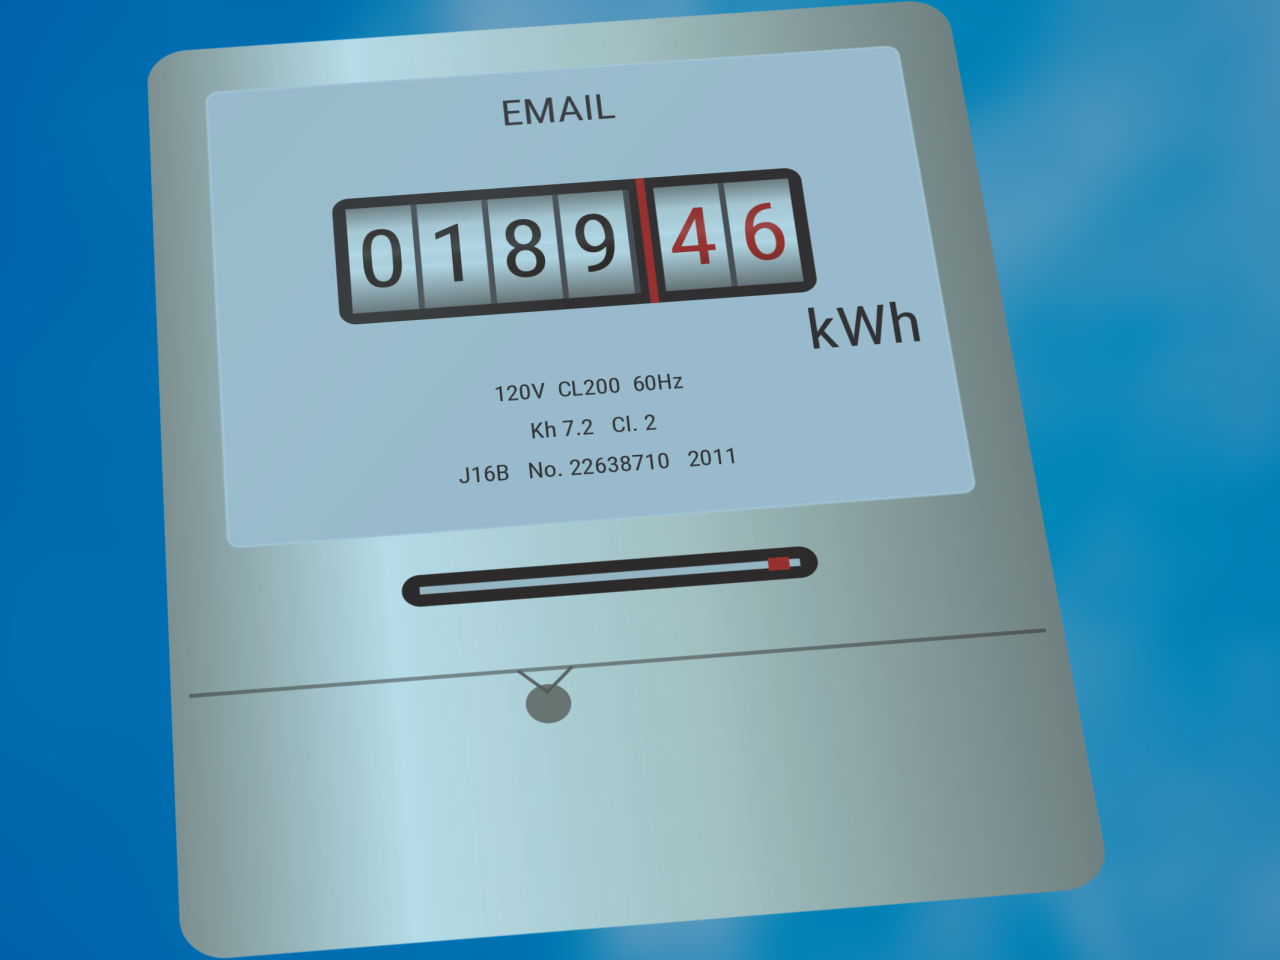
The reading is 189.46 kWh
